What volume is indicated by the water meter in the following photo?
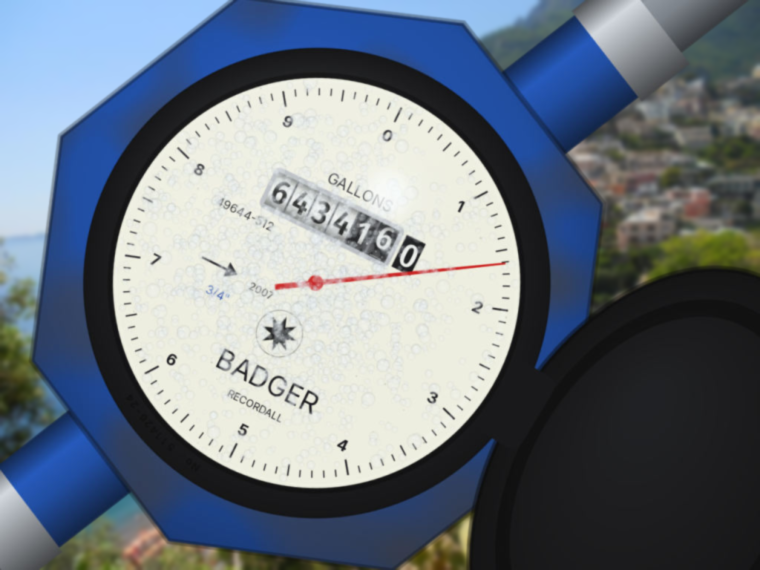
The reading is 6434161.6 gal
